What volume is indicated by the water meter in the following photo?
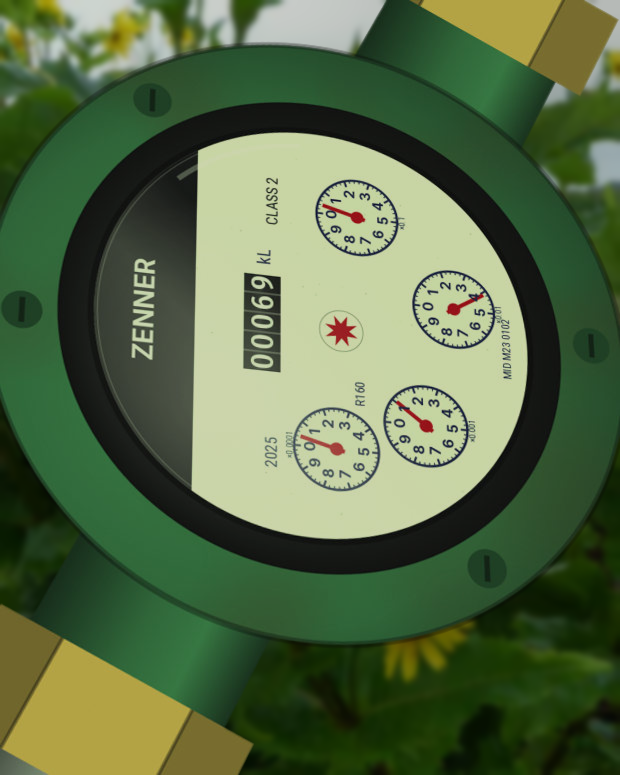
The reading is 69.0410 kL
